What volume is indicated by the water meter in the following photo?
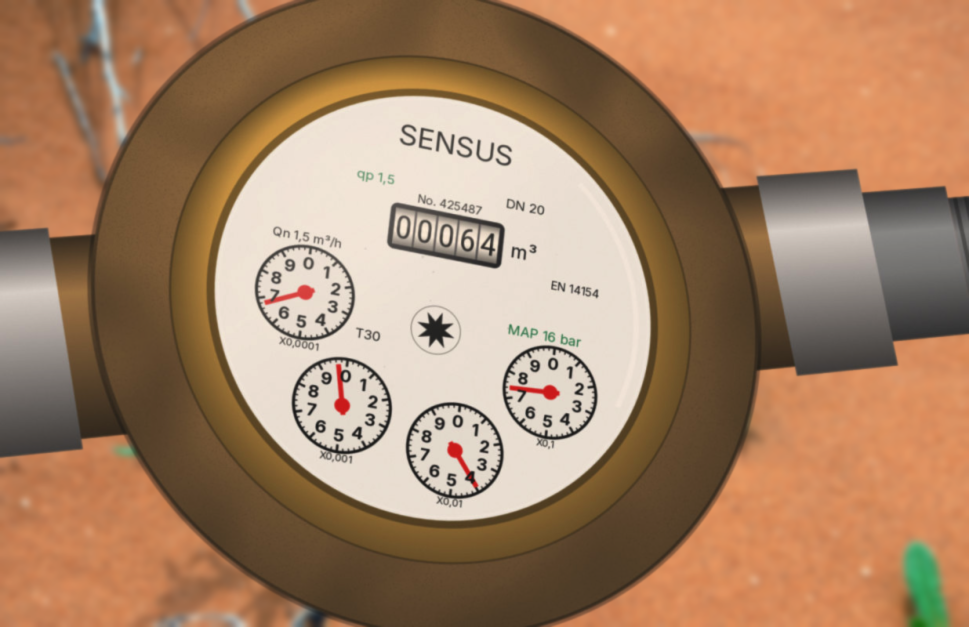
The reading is 64.7396 m³
